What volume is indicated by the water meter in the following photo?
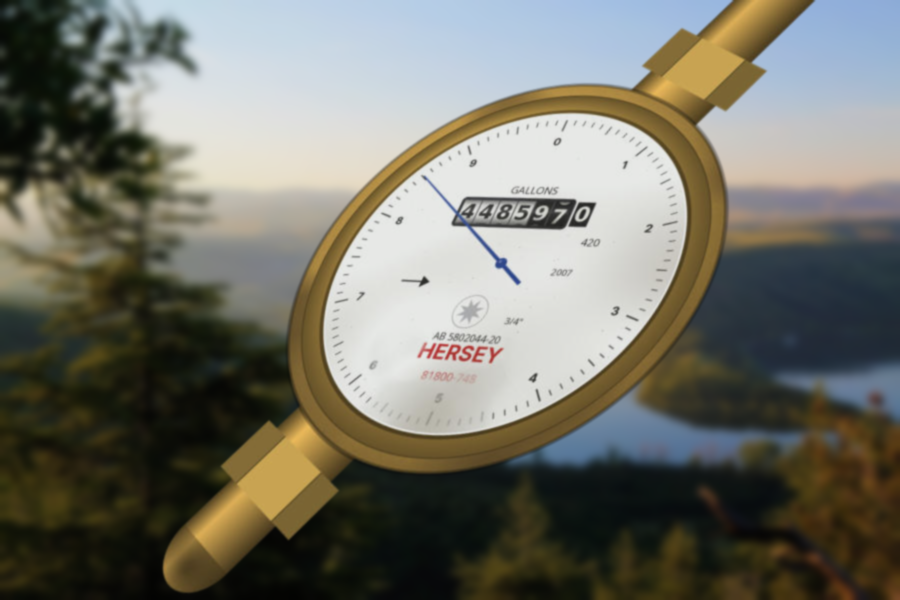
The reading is 4485968.5 gal
